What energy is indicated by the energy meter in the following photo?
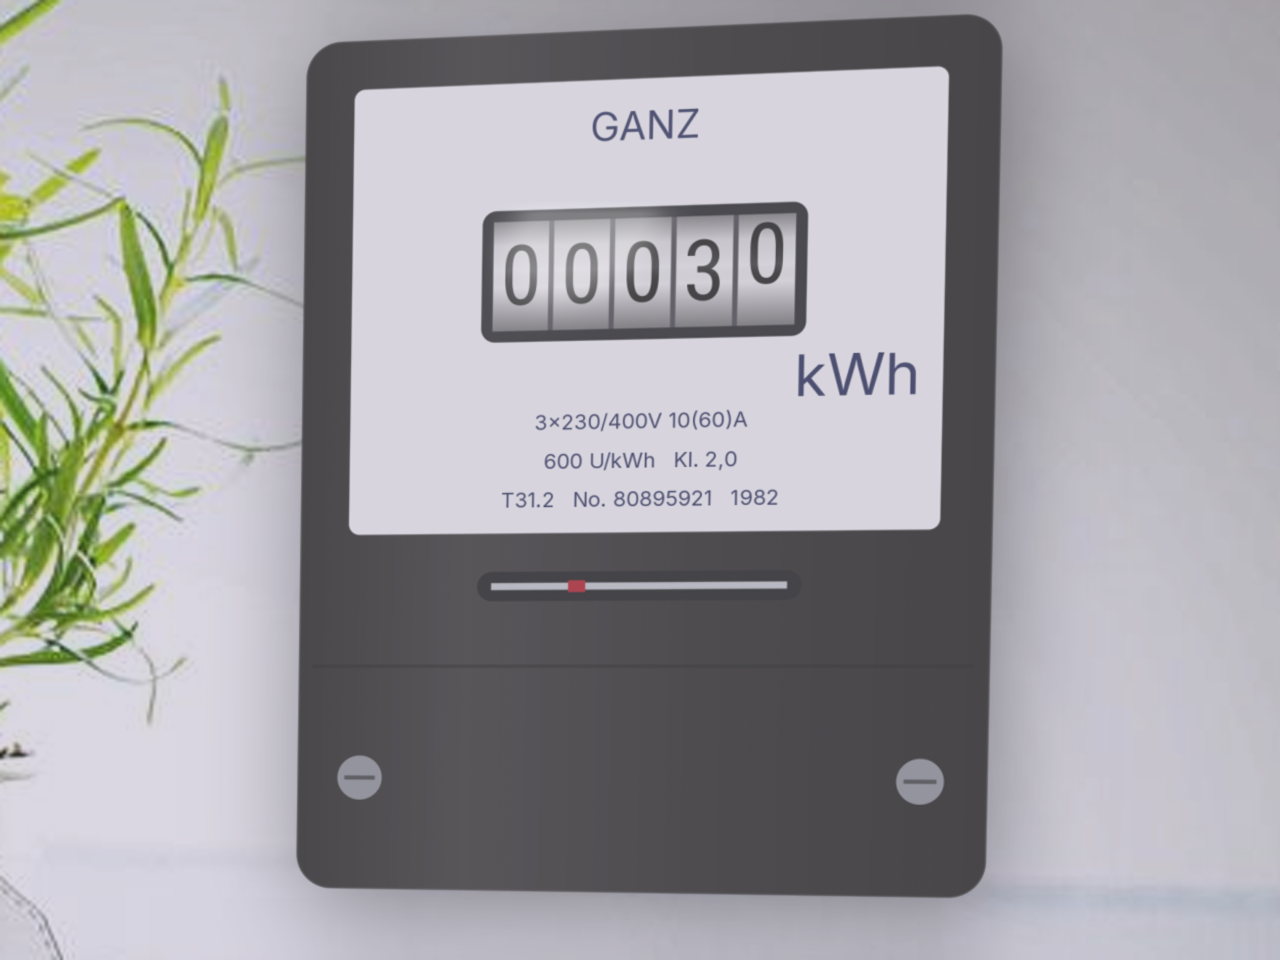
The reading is 30 kWh
